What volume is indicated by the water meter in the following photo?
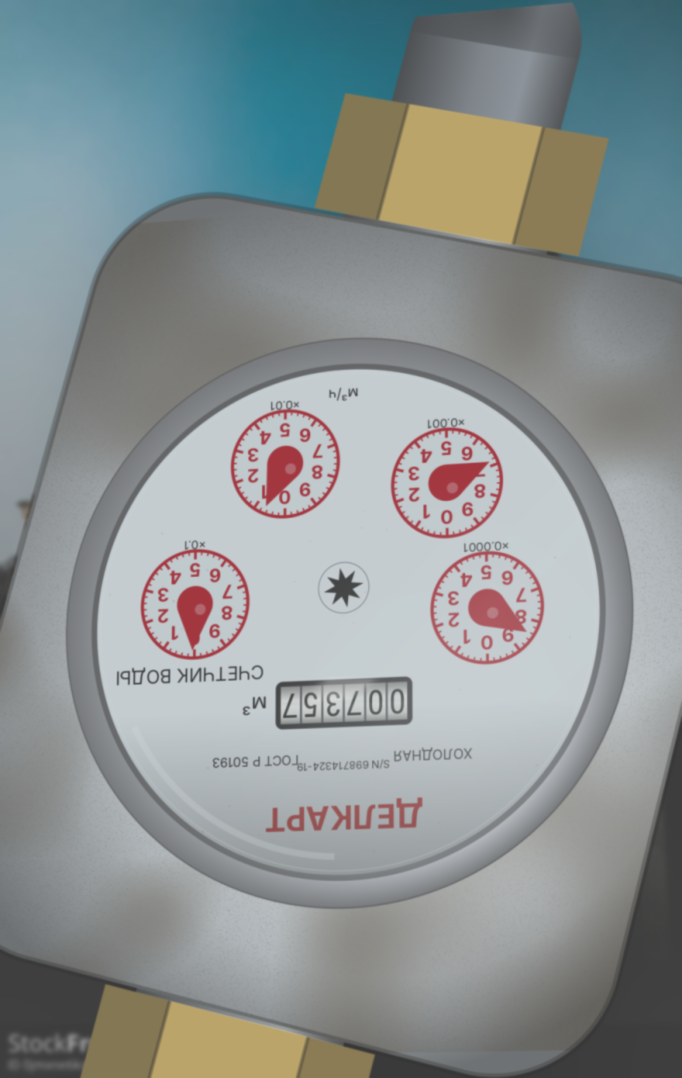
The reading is 7357.0068 m³
